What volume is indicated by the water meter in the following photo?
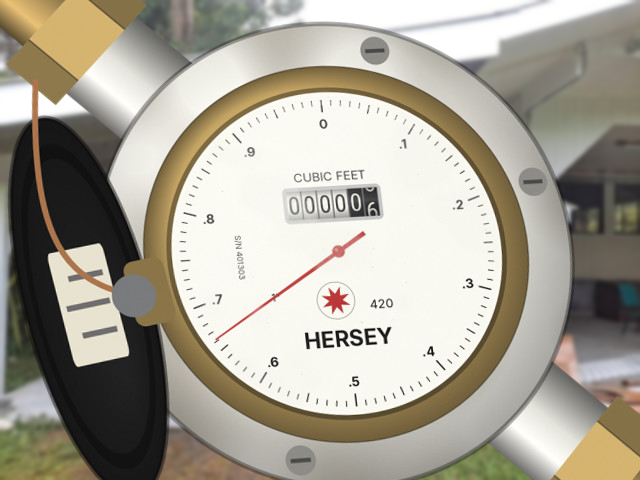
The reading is 5.66 ft³
